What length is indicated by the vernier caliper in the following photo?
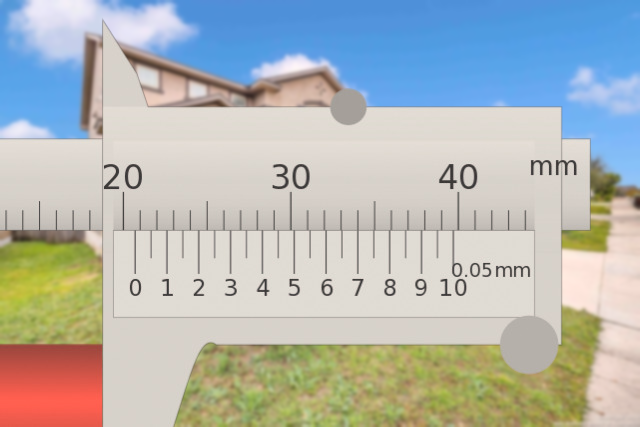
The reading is 20.7 mm
